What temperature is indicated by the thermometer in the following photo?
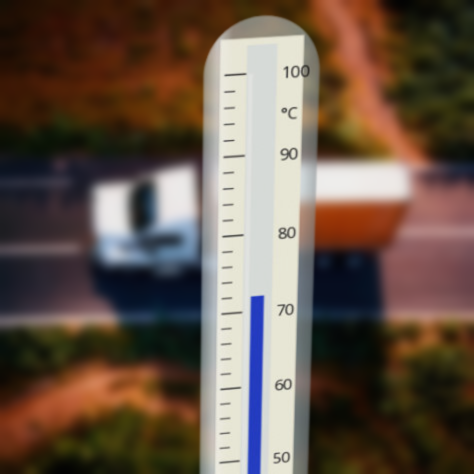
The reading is 72 °C
